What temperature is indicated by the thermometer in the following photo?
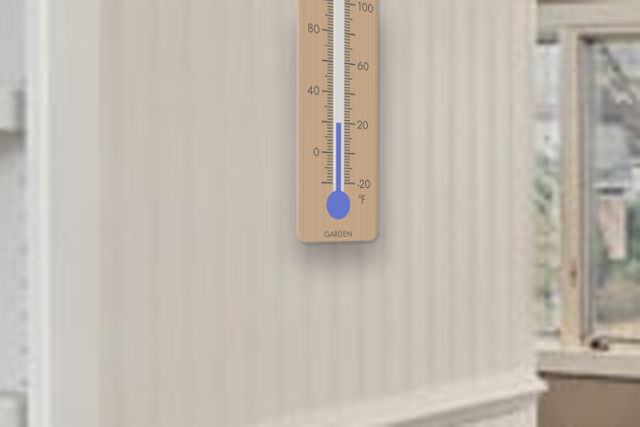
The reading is 20 °F
